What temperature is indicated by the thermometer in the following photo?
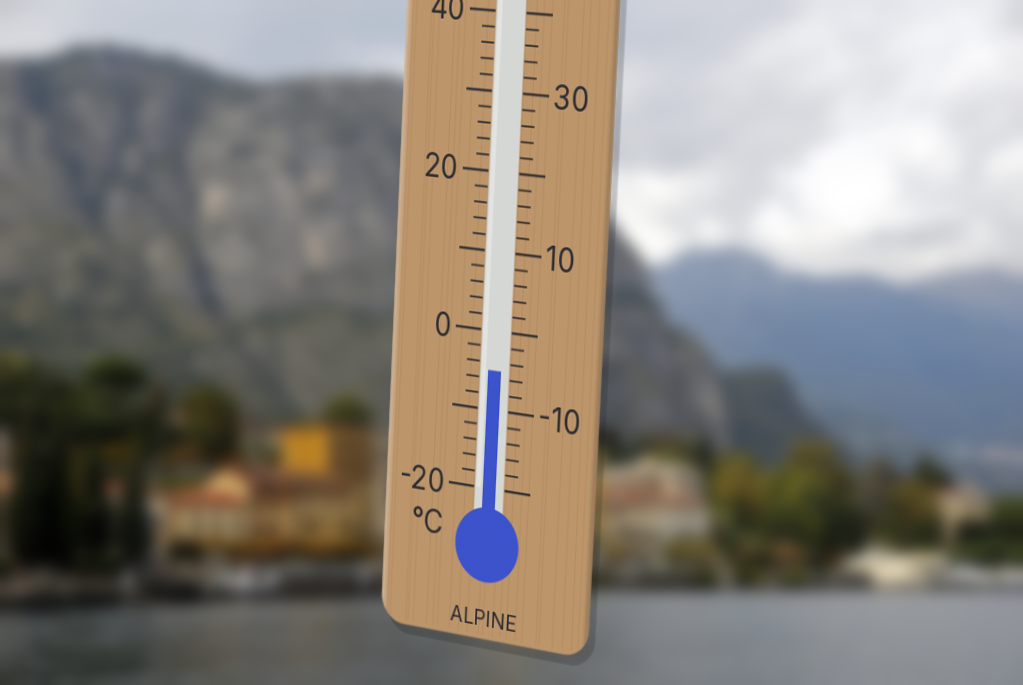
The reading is -5 °C
